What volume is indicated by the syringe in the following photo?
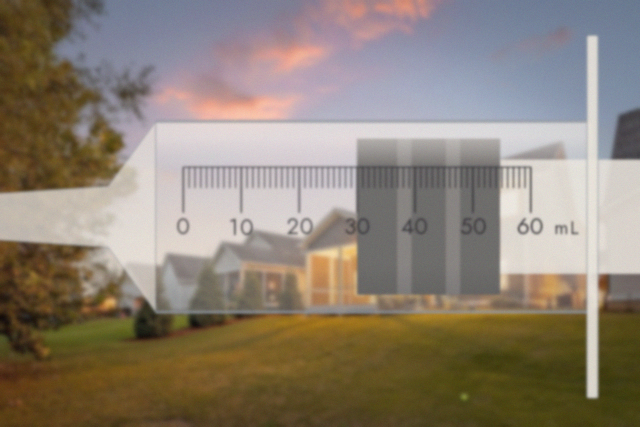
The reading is 30 mL
